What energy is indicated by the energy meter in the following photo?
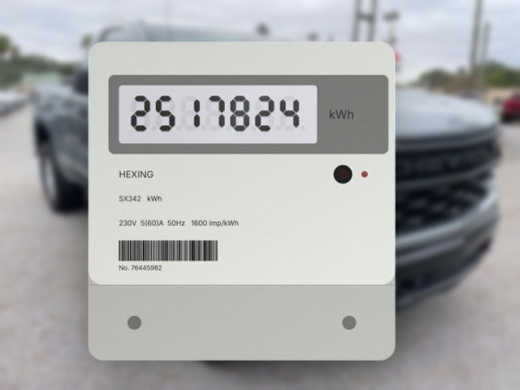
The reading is 2517824 kWh
